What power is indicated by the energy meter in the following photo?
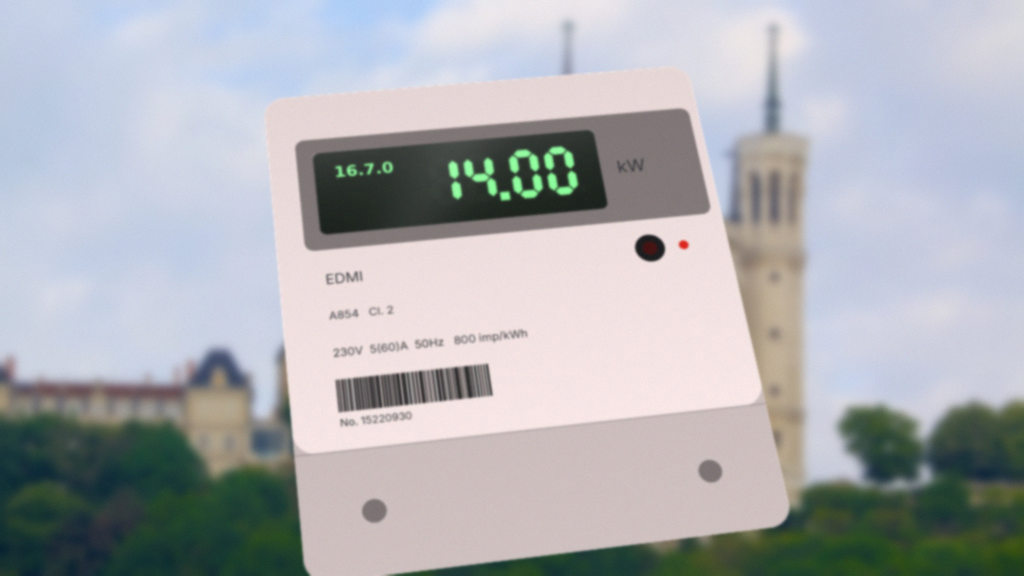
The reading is 14.00 kW
